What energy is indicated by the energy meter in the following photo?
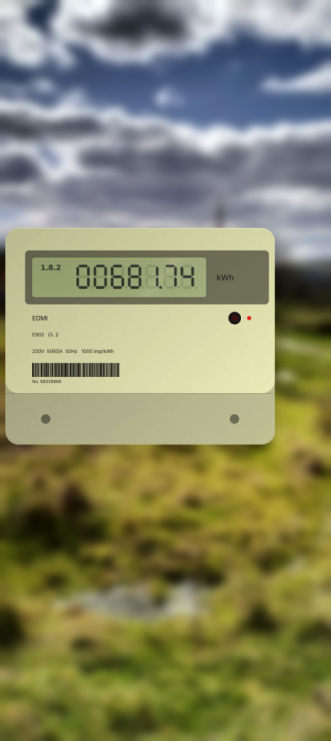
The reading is 681.74 kWh
